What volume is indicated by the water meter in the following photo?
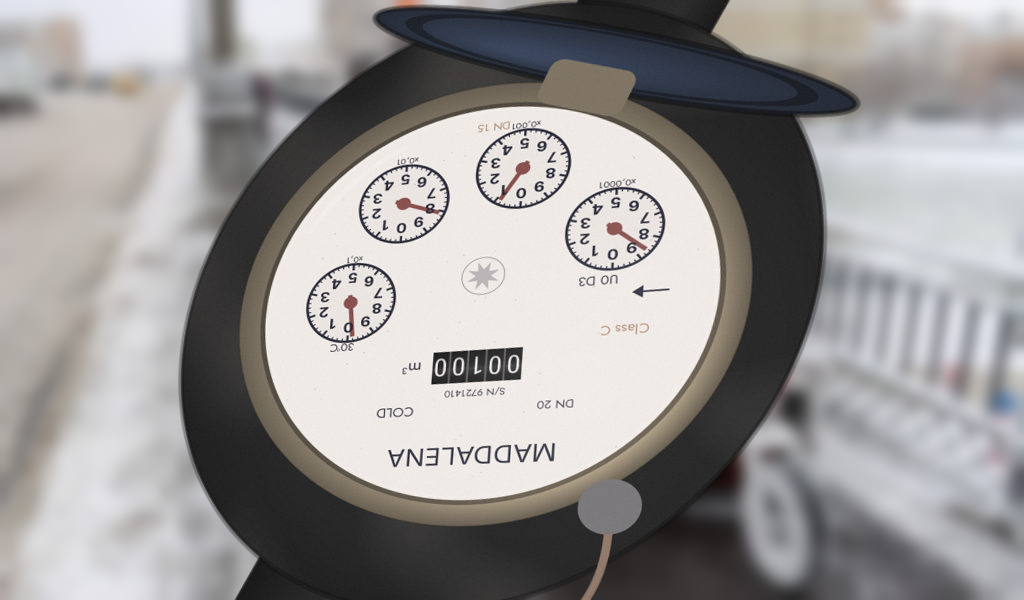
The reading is 99.9808 m³
